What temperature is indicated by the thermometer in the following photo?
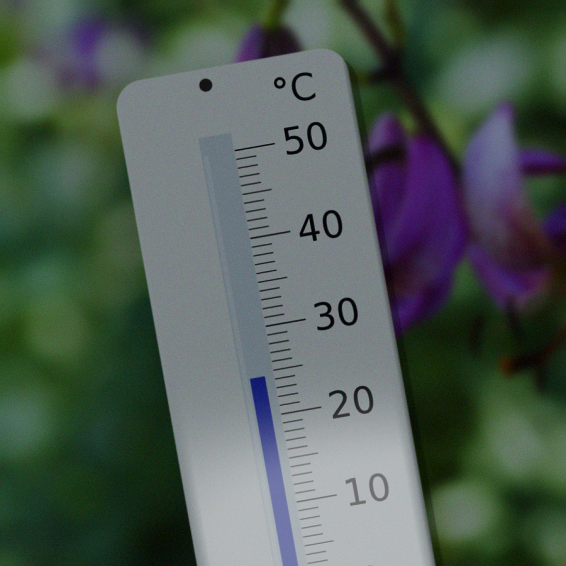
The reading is 24.5 °C
